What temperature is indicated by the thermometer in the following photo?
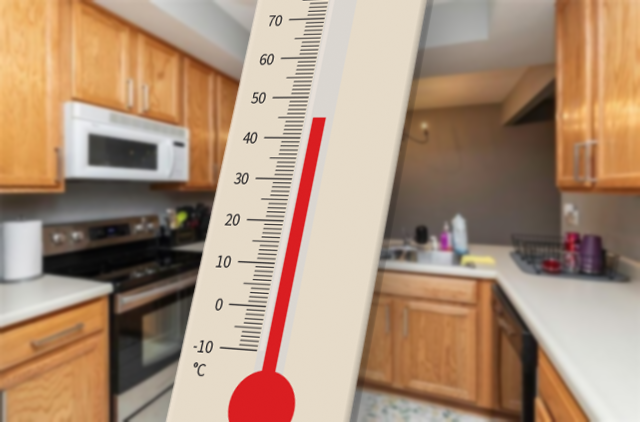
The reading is 45 °C
